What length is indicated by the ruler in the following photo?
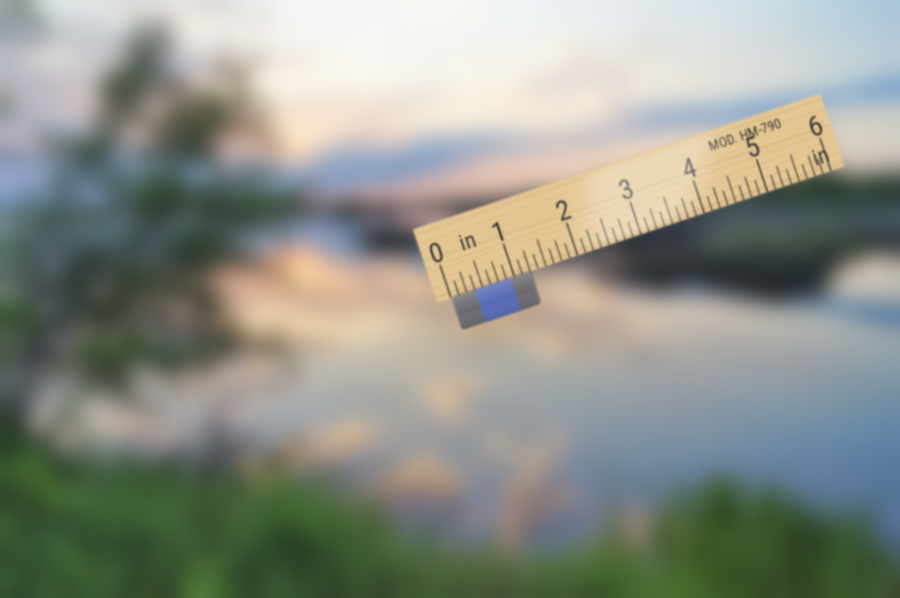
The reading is 1.25 in
